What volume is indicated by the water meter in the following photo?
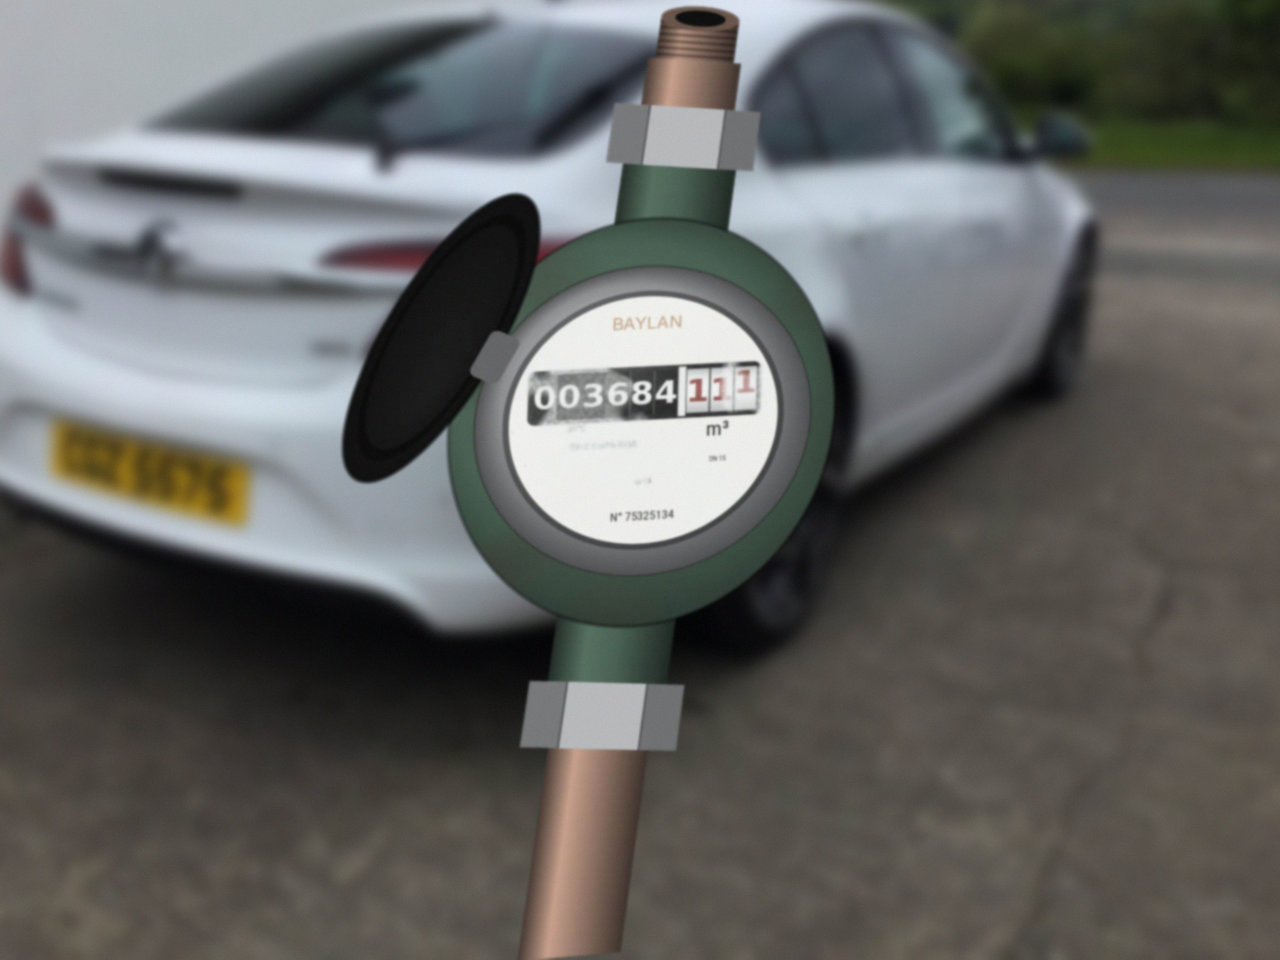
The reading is 3684.111 m³
